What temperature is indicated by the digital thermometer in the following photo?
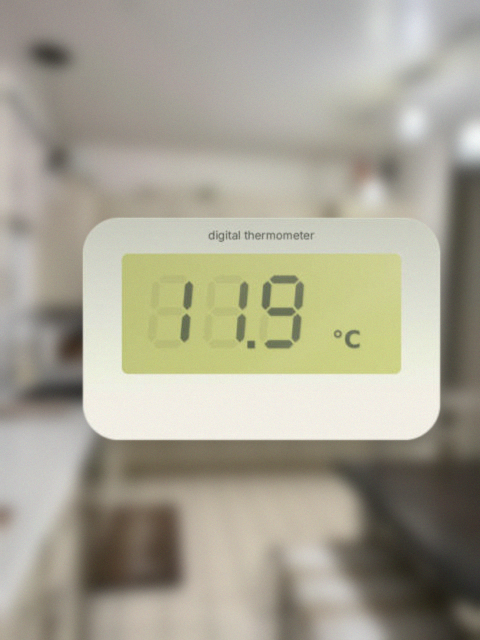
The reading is 11.9 °C
